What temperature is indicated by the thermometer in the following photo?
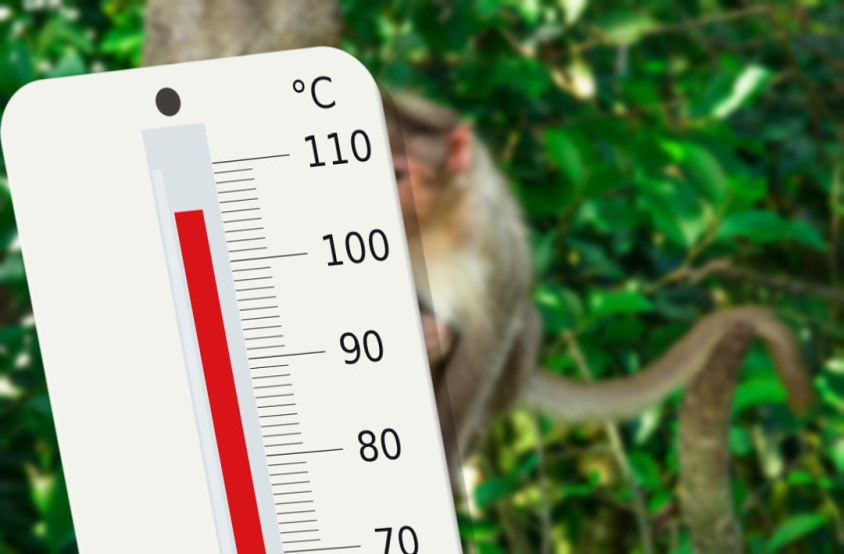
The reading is 105.5 °C
